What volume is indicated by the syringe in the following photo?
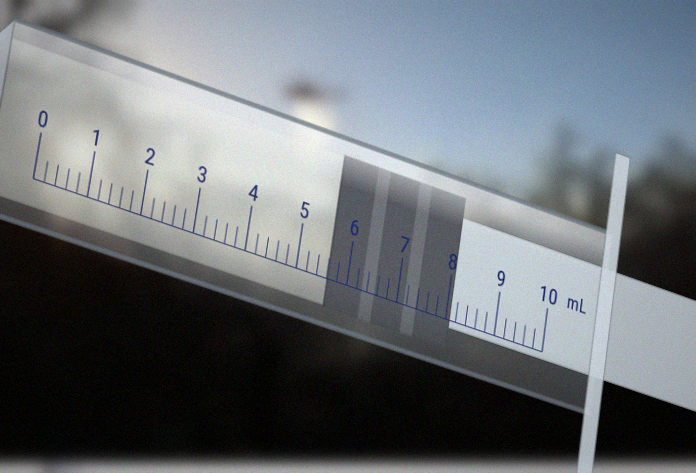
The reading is 5.6 mL
